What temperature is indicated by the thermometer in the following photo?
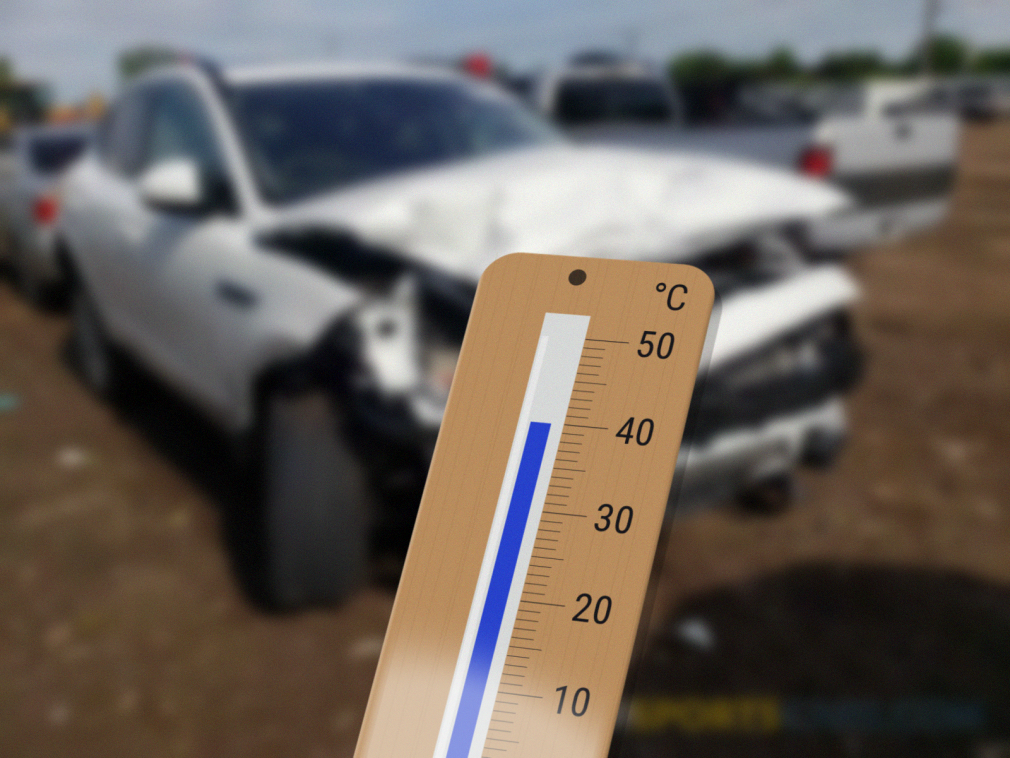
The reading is 40 °C
